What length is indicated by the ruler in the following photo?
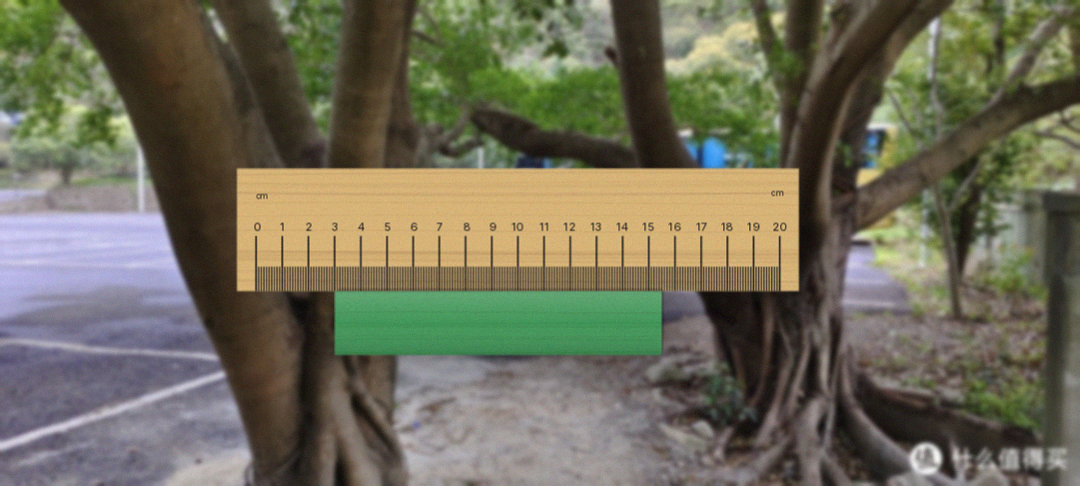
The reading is 12.5 cm
